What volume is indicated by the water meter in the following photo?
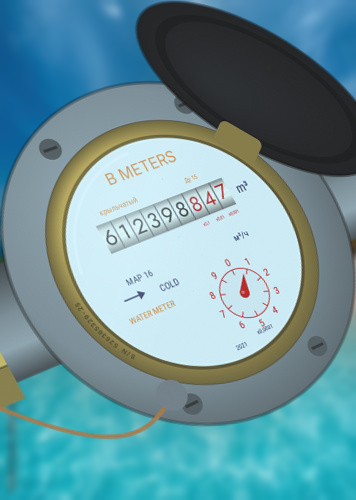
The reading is 612398.8470 m³
